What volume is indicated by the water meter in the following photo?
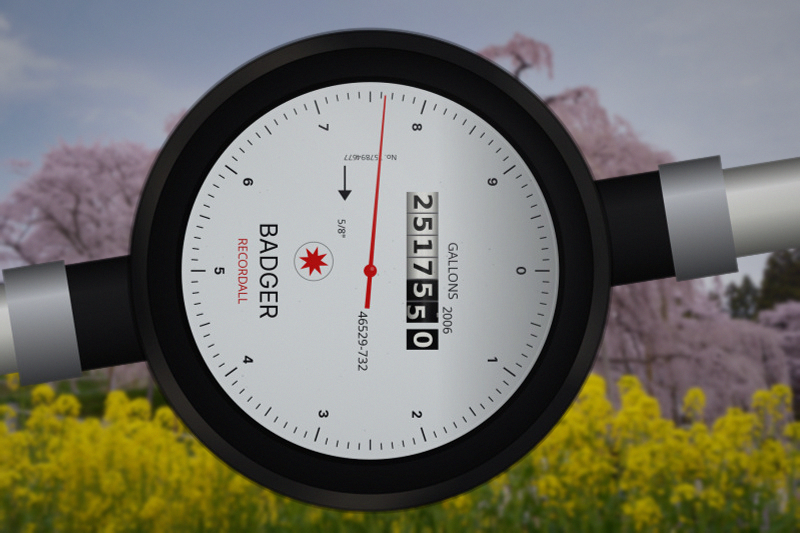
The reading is 2517547.6 gal
